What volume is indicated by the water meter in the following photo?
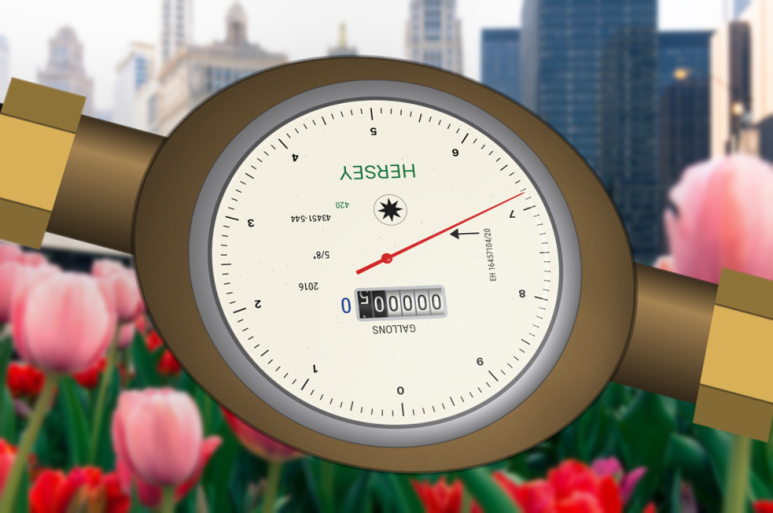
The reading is 46.8 gal
